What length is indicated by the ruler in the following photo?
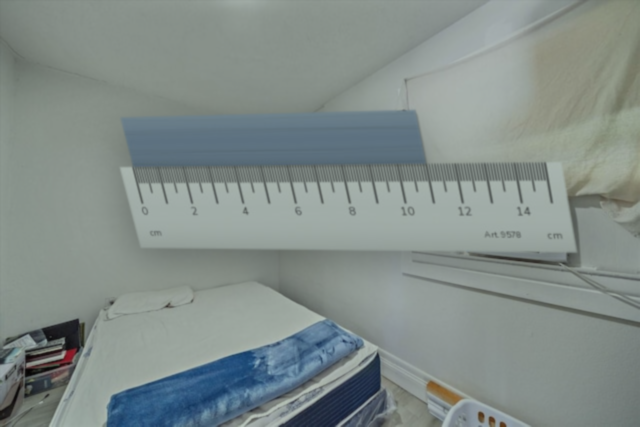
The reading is 11 cm
